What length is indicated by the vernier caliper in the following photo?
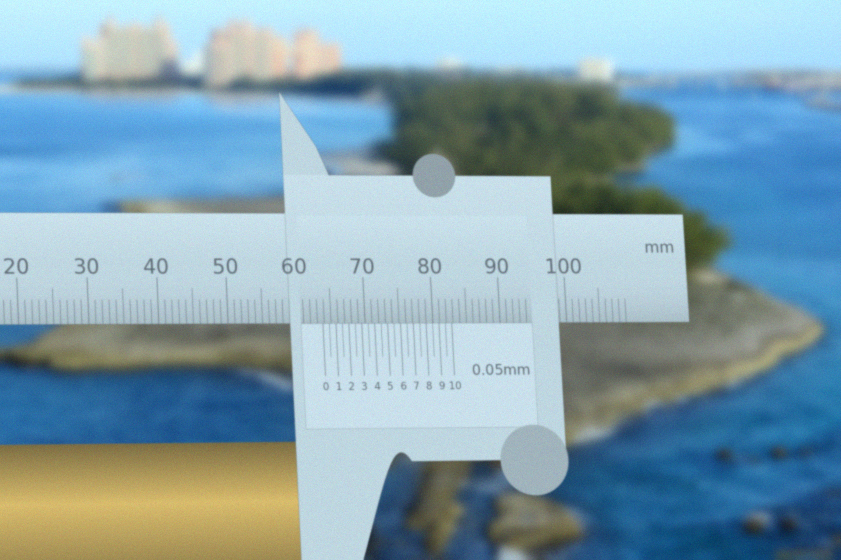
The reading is 63.8 mm
